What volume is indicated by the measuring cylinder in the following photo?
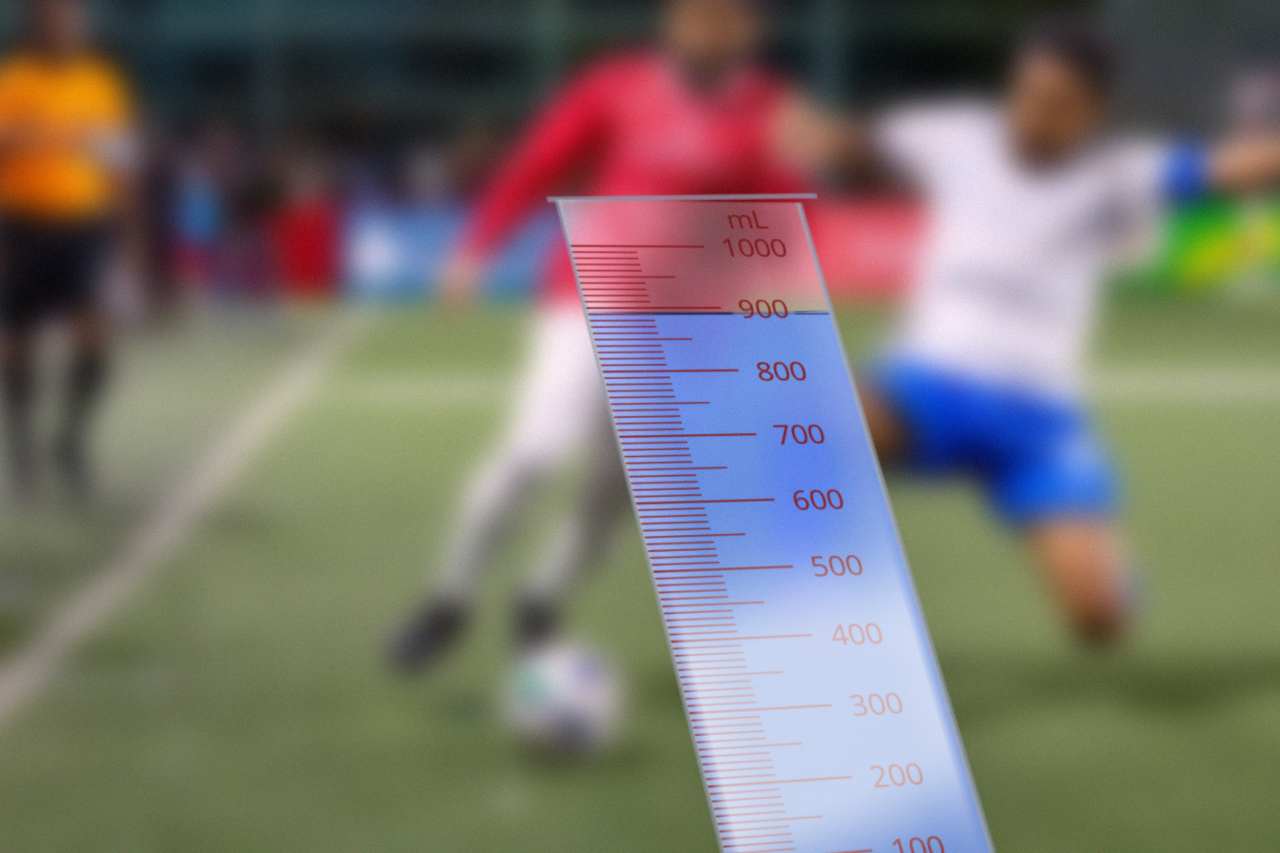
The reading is 890 mL
